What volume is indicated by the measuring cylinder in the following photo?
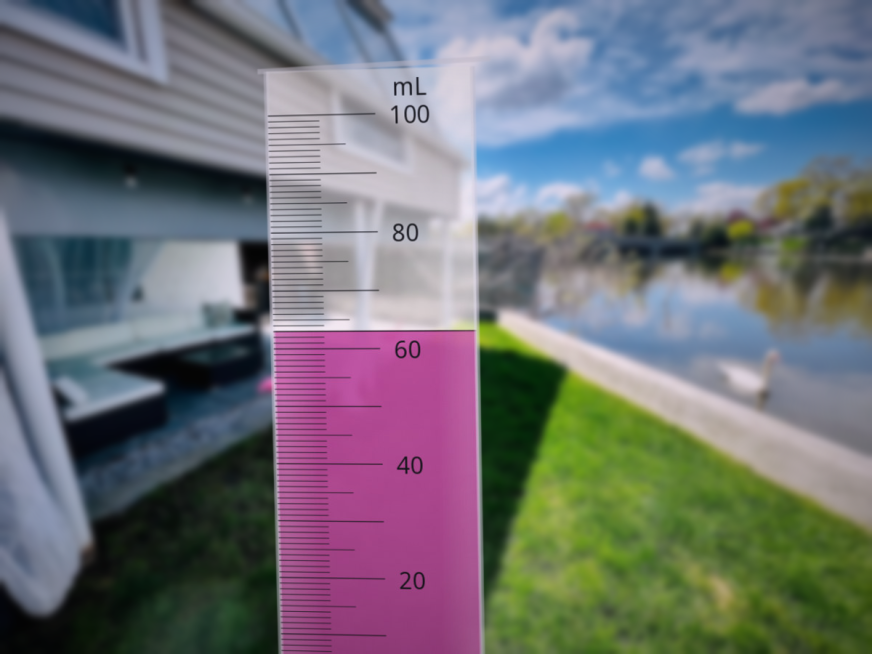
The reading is 63 mL
